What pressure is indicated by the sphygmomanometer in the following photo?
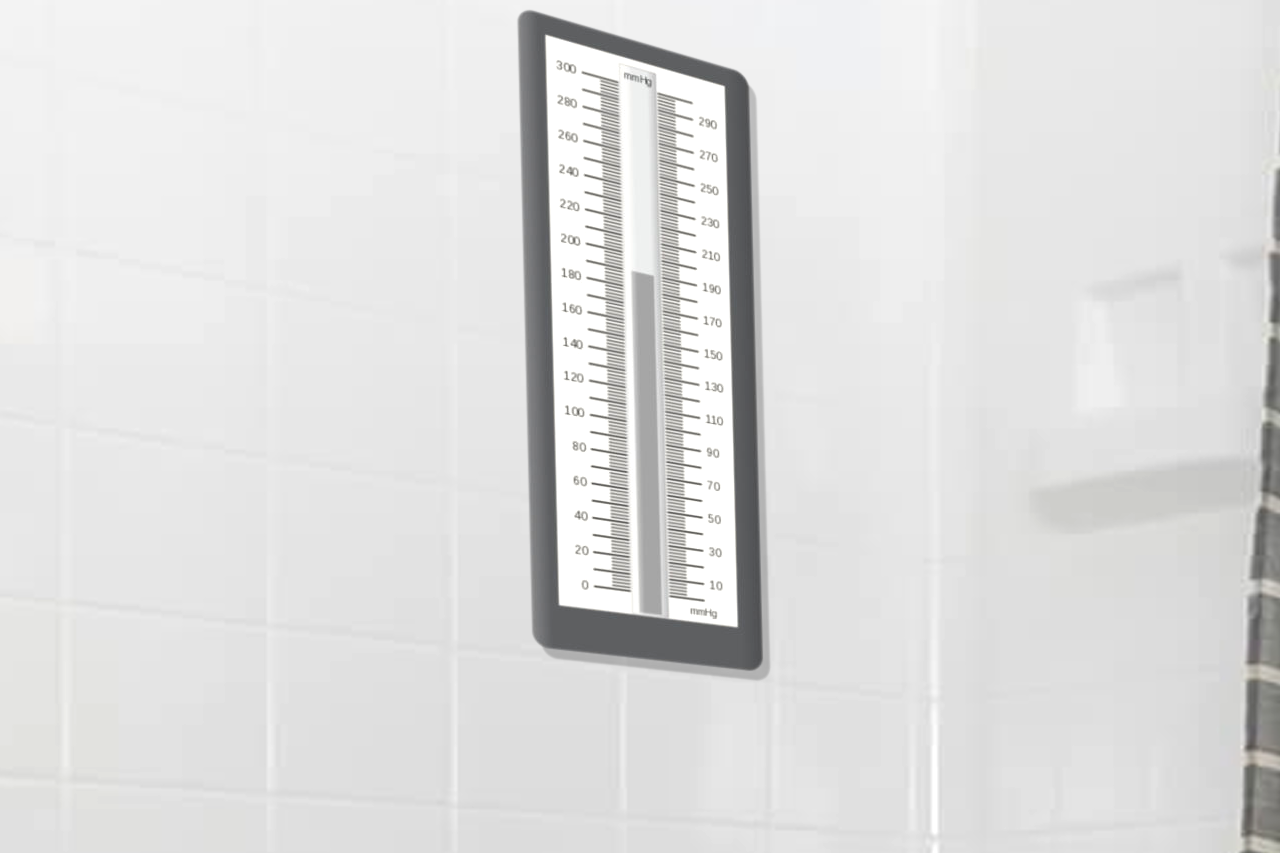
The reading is 190 mmHg
